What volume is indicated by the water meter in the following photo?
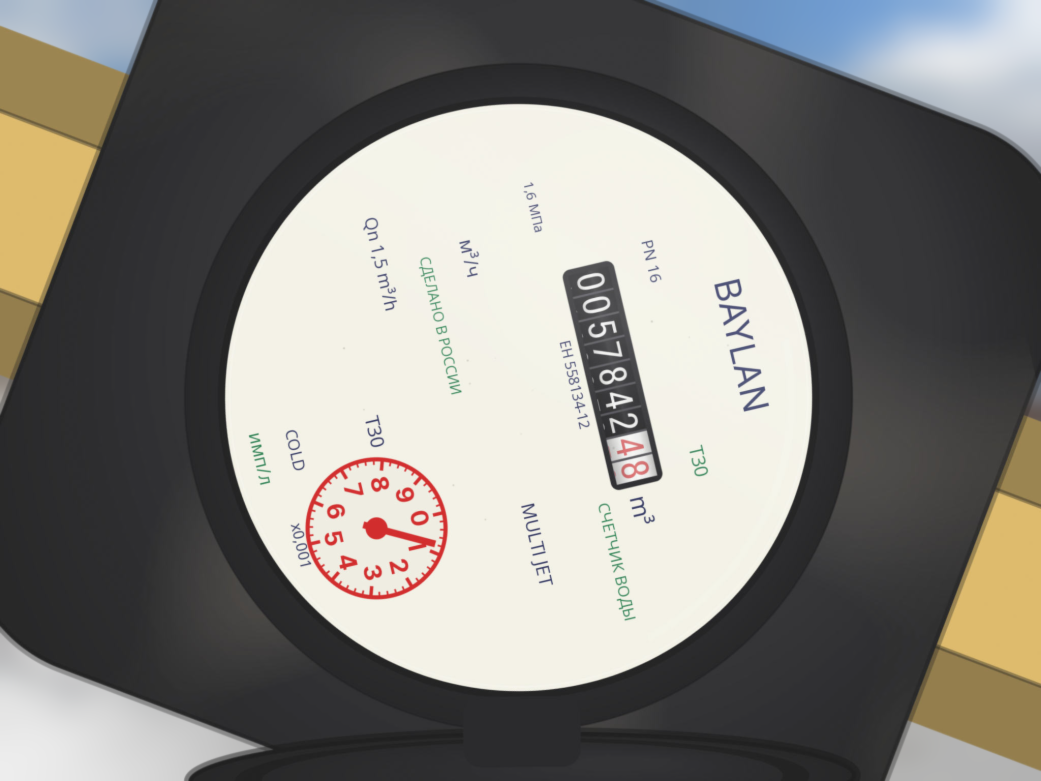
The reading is 57842.480 m³
